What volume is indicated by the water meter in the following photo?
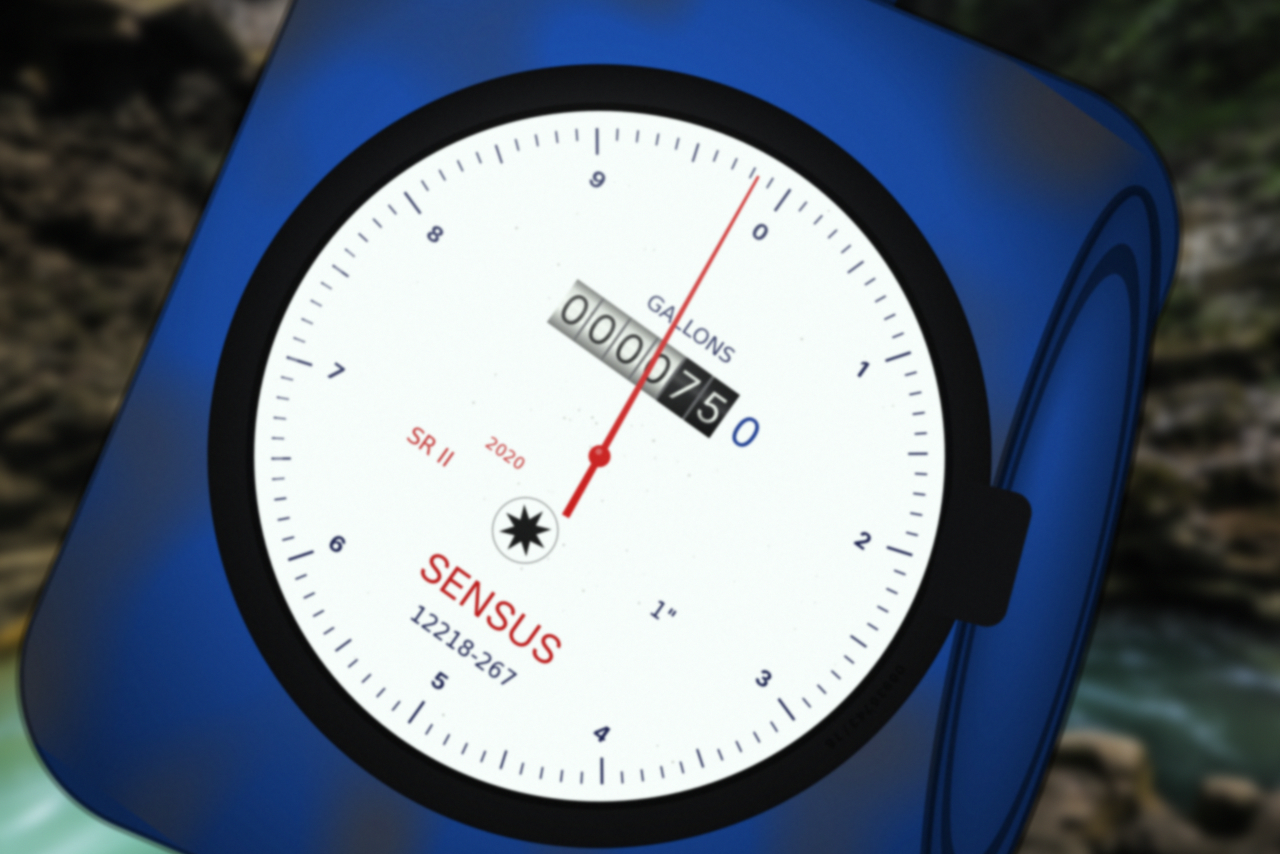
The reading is 749.8 gal
